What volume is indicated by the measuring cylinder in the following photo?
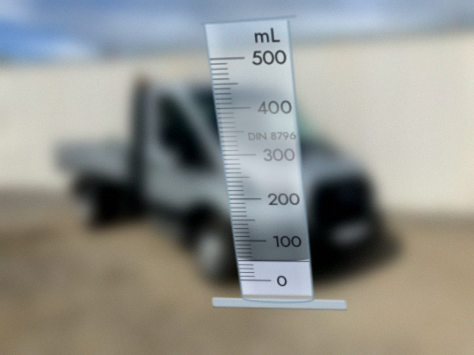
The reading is 50 mL
